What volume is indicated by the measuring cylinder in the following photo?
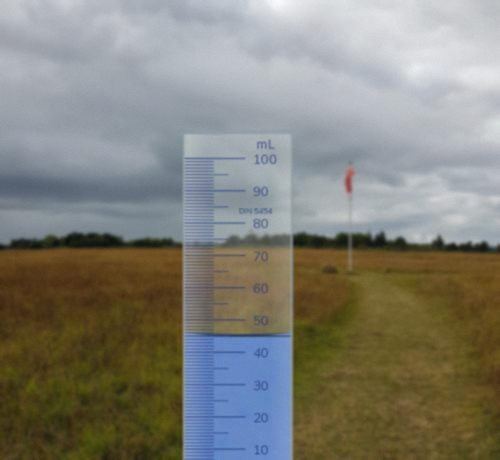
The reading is 45 mL
